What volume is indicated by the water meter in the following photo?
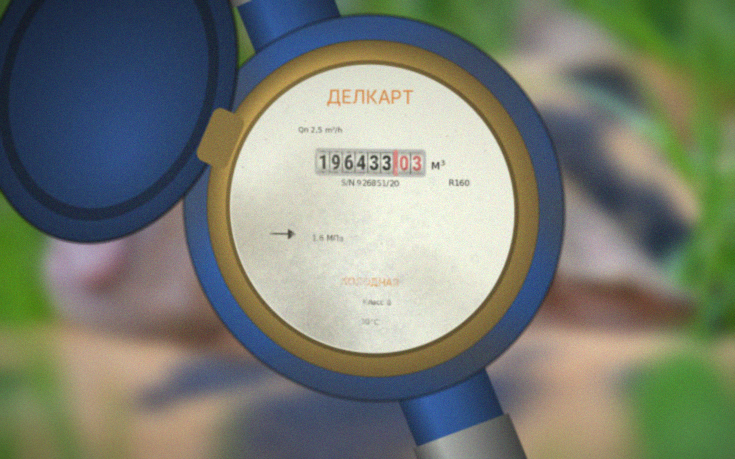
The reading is 196433.03 m³
